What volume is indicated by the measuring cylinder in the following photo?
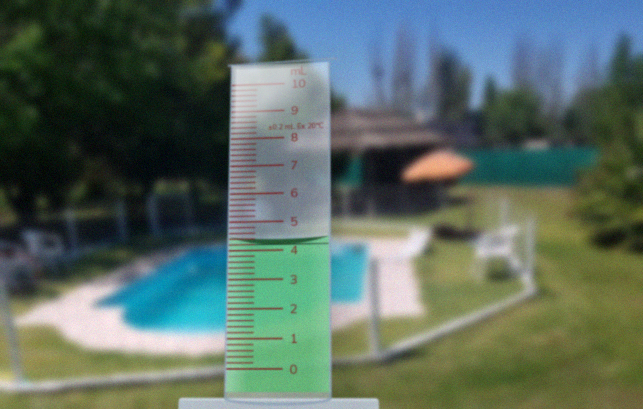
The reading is 4.2 mL
